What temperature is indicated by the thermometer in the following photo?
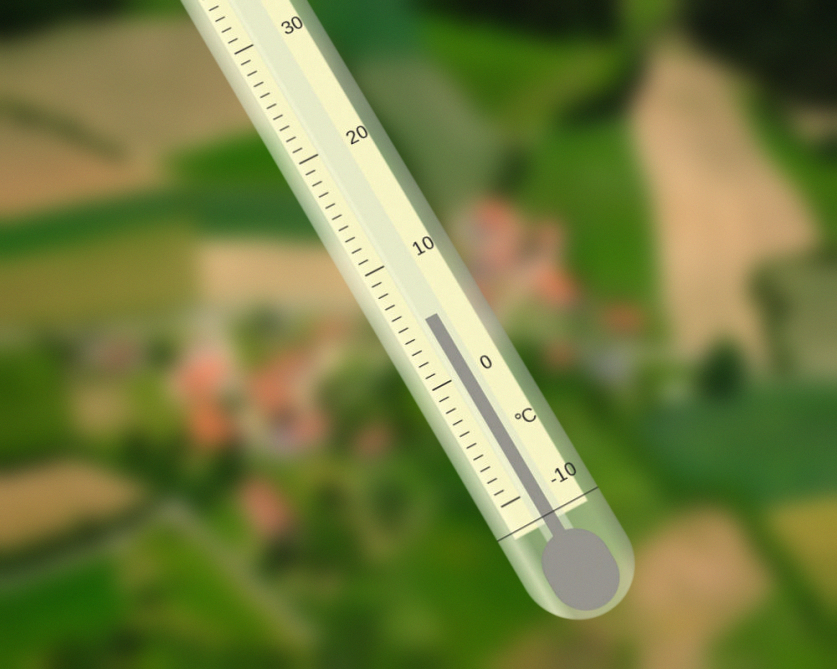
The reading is 5 °C
